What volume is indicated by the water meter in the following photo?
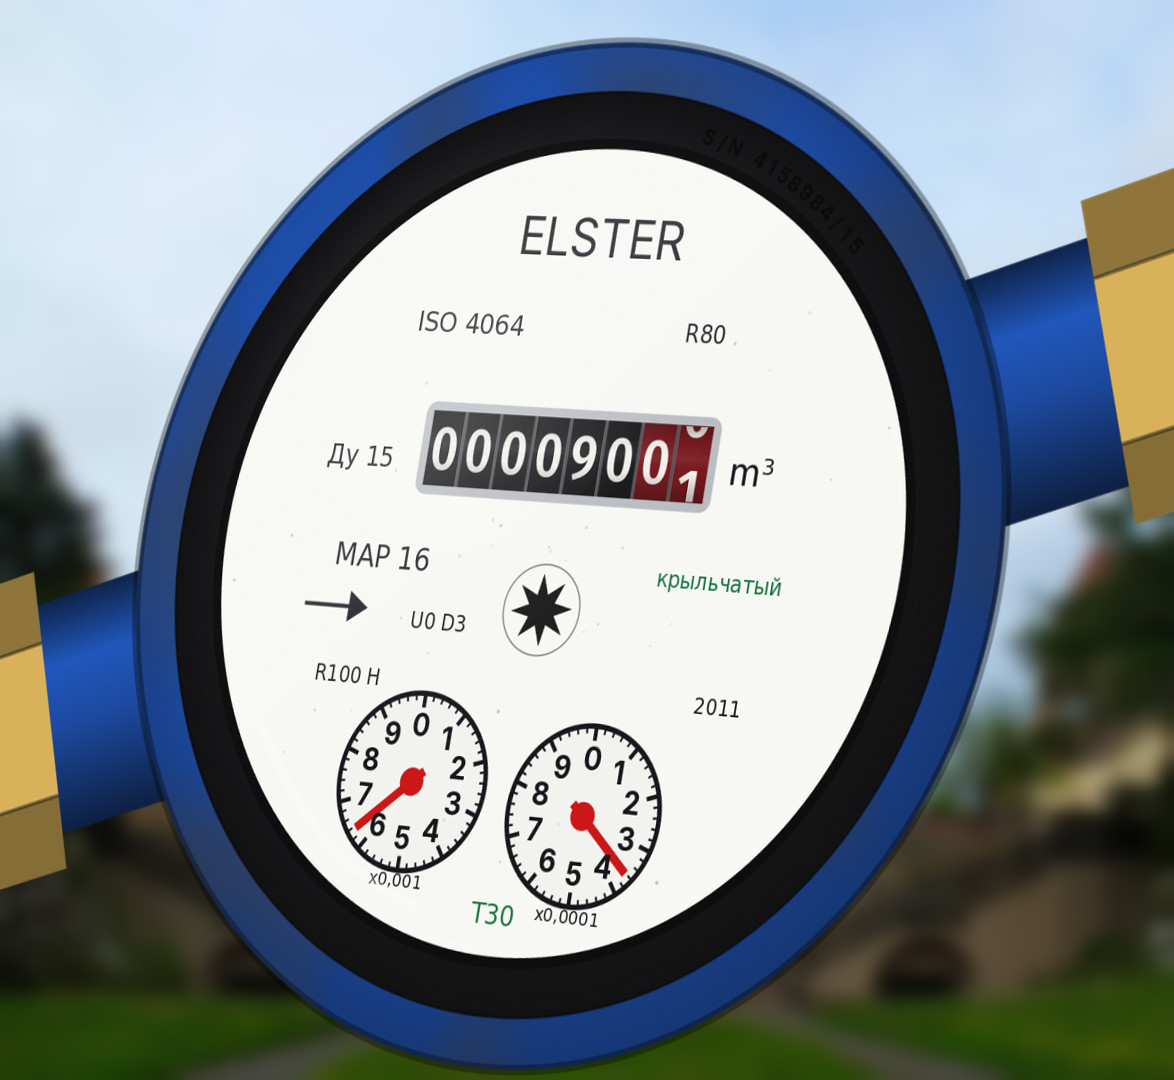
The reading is 90.0063 m³
